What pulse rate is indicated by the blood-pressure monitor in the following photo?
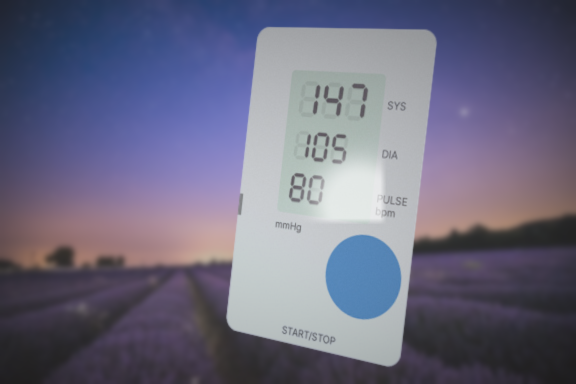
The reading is 80 bpm
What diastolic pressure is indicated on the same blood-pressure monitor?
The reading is 105 mmHg
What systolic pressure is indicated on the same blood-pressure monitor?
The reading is 147 mmHg
